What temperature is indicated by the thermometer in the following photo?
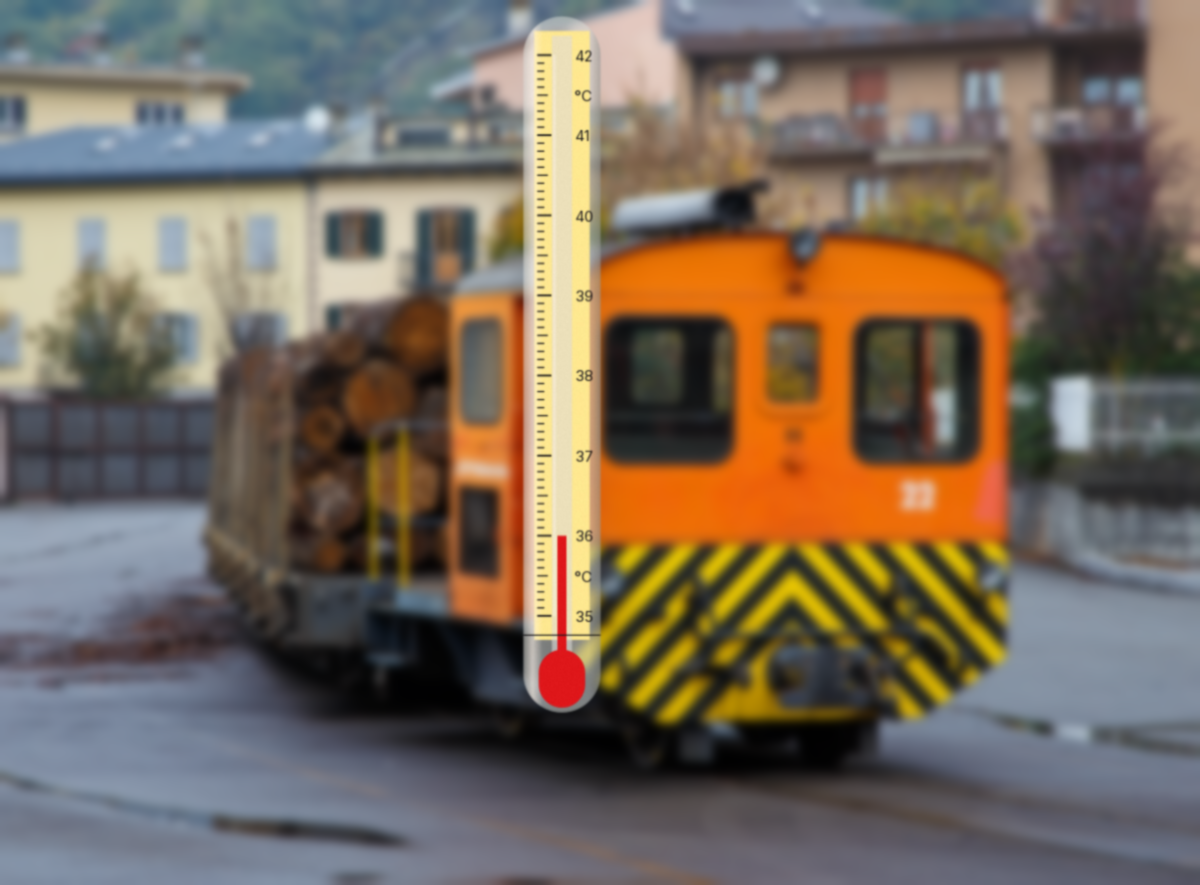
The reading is 36 °C
